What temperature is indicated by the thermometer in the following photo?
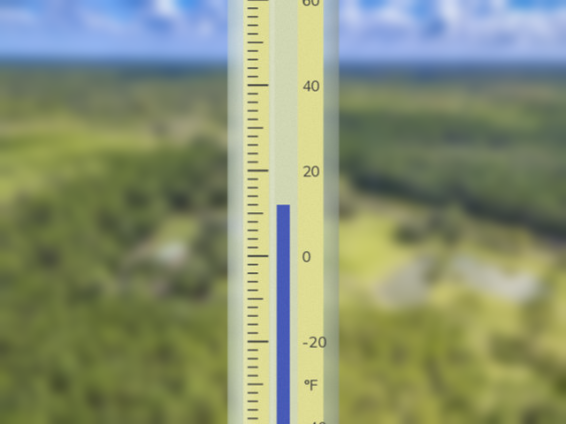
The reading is 12 °F
